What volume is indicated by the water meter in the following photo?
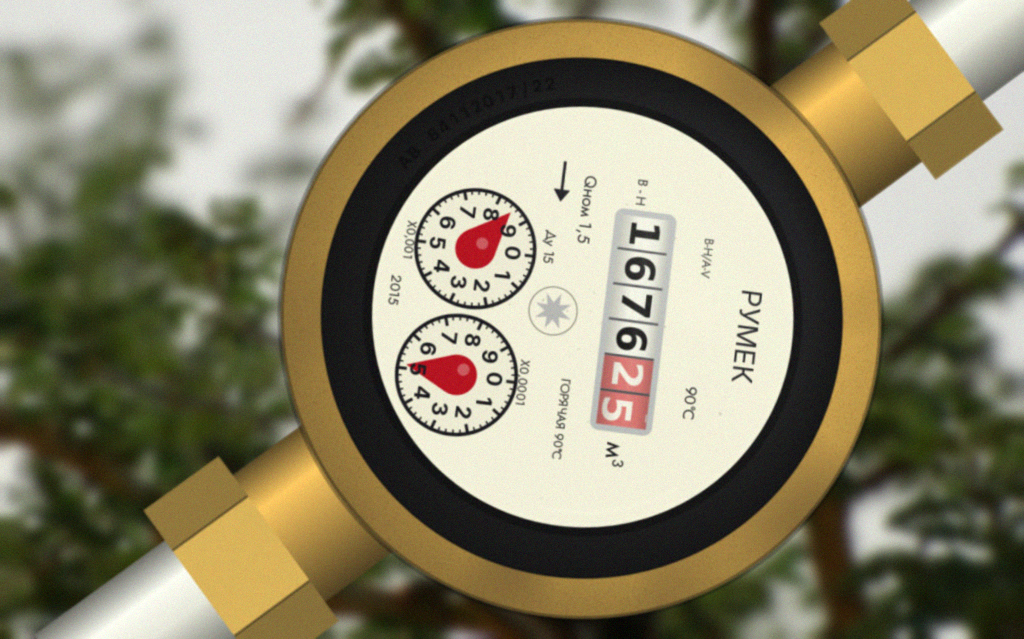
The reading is 1676.2485 m³
